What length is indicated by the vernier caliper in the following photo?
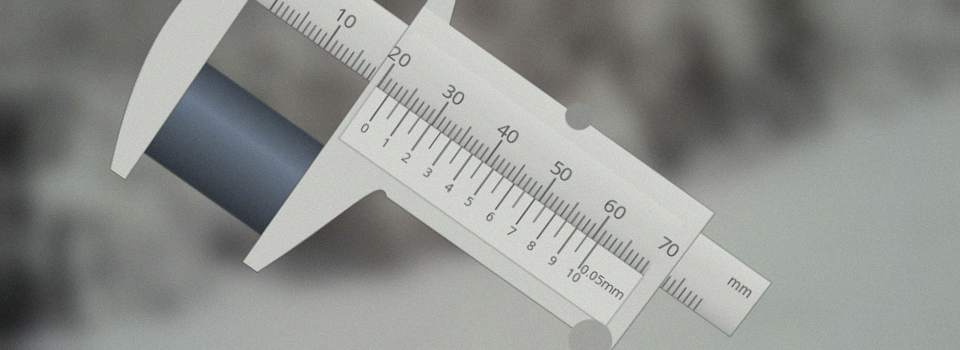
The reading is 22.0 mm
